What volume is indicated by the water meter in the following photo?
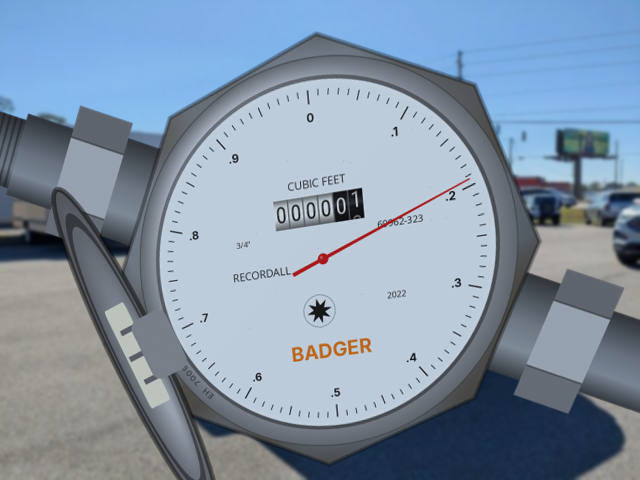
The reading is 1.19 ft³
